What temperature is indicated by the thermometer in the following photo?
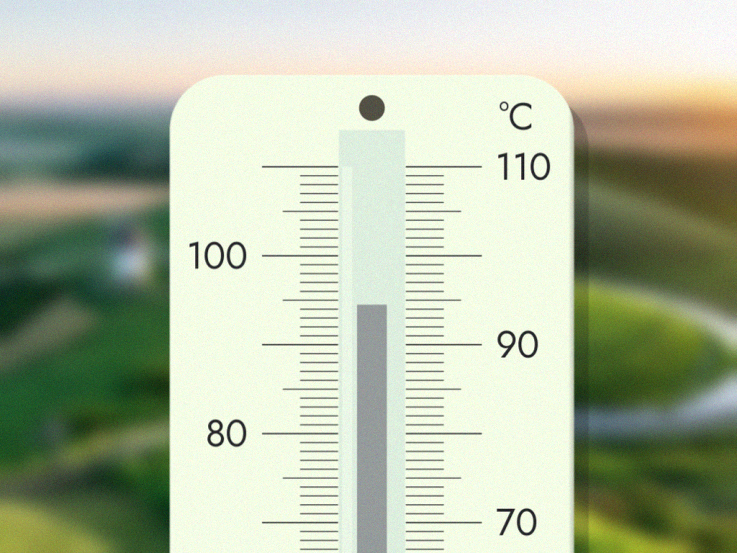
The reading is 94.5 °C
